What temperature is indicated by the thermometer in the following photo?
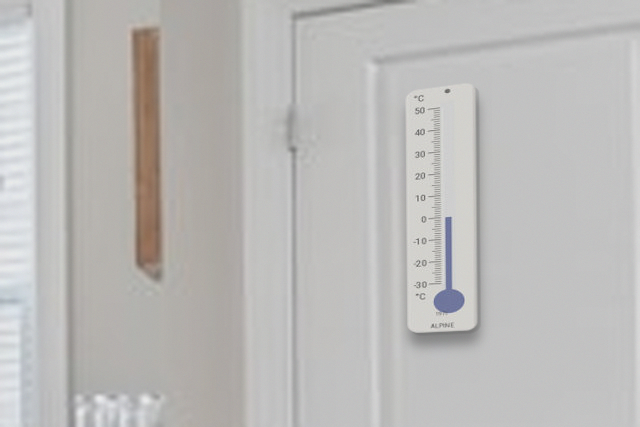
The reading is 0 °C
